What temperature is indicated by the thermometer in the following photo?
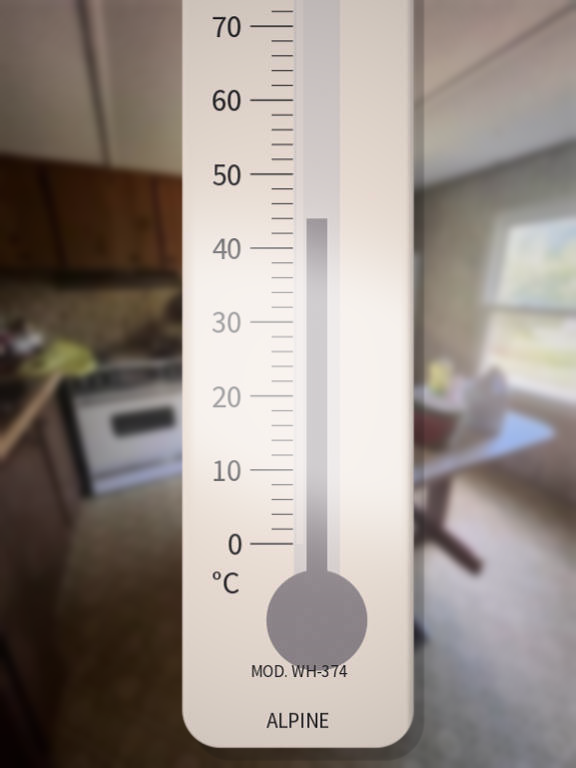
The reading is 44 °C
